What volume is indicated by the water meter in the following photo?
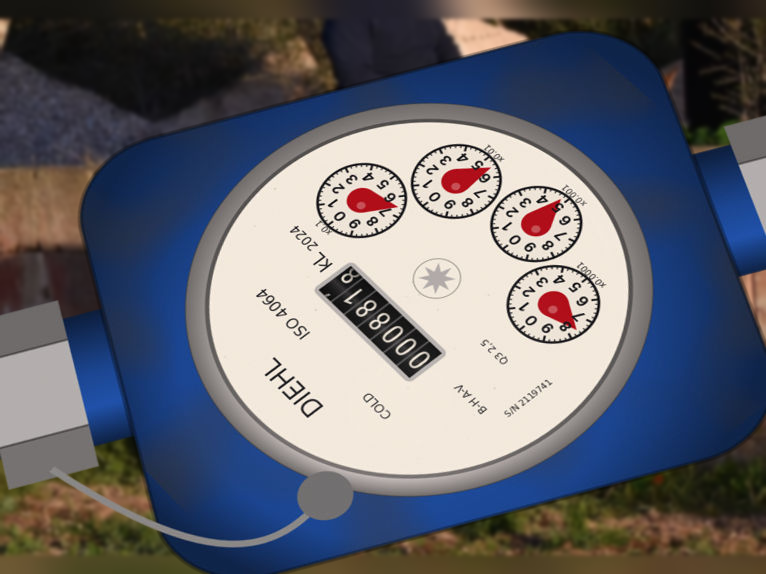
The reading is 8817.6547 kL
